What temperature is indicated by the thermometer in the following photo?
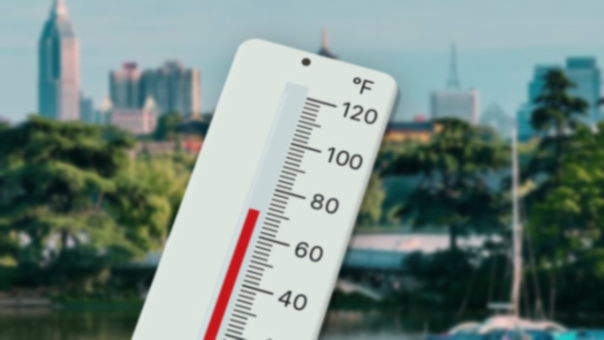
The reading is 70 °F
